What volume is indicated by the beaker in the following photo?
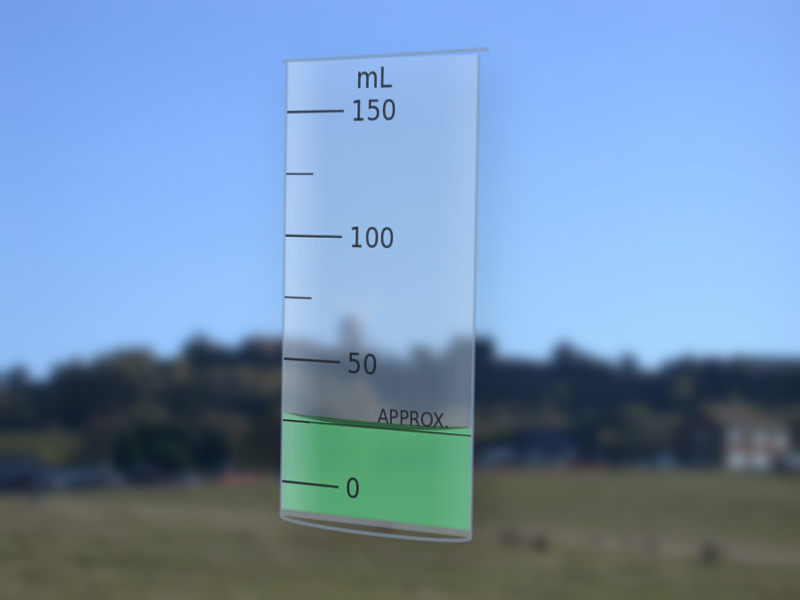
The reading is 25 mL
